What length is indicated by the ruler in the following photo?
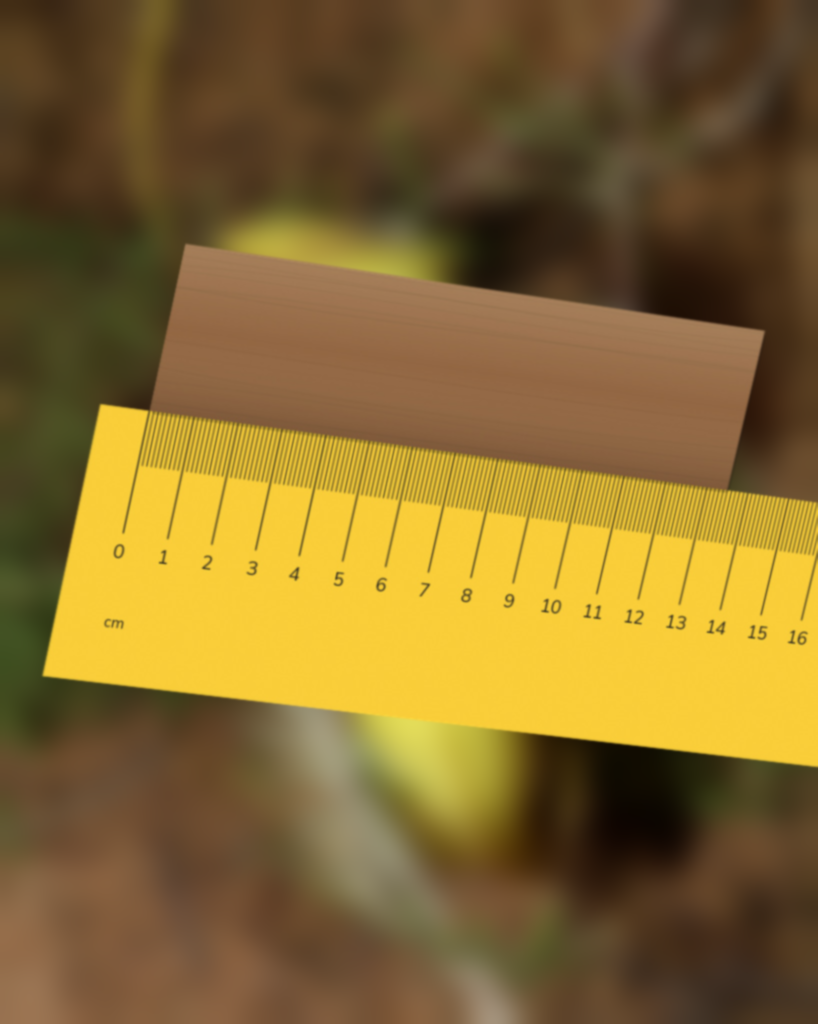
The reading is 13.5 cm
